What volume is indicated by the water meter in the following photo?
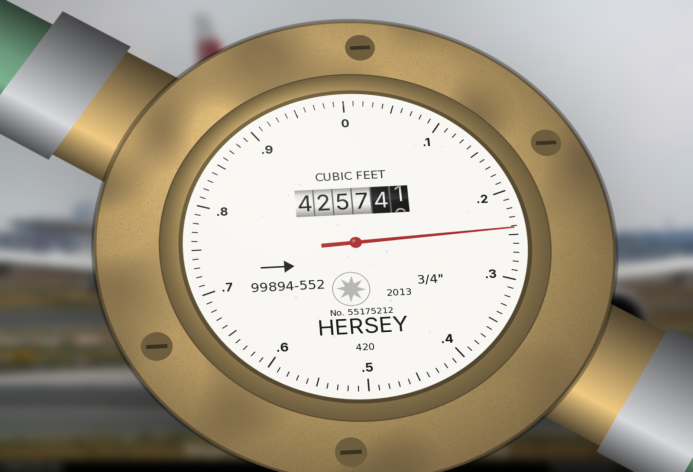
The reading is 425741.24 ft³
